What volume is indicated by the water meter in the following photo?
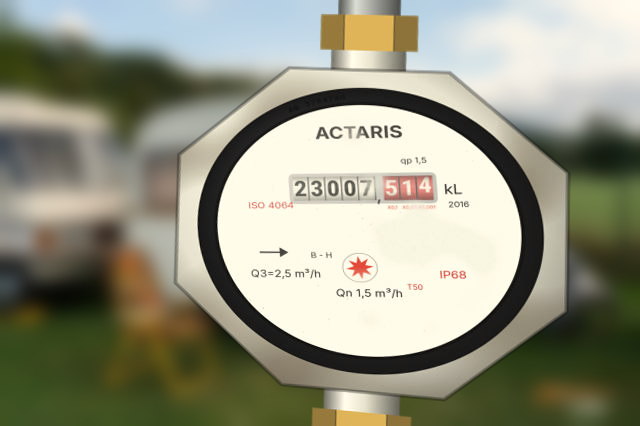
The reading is 23007.514 kL
